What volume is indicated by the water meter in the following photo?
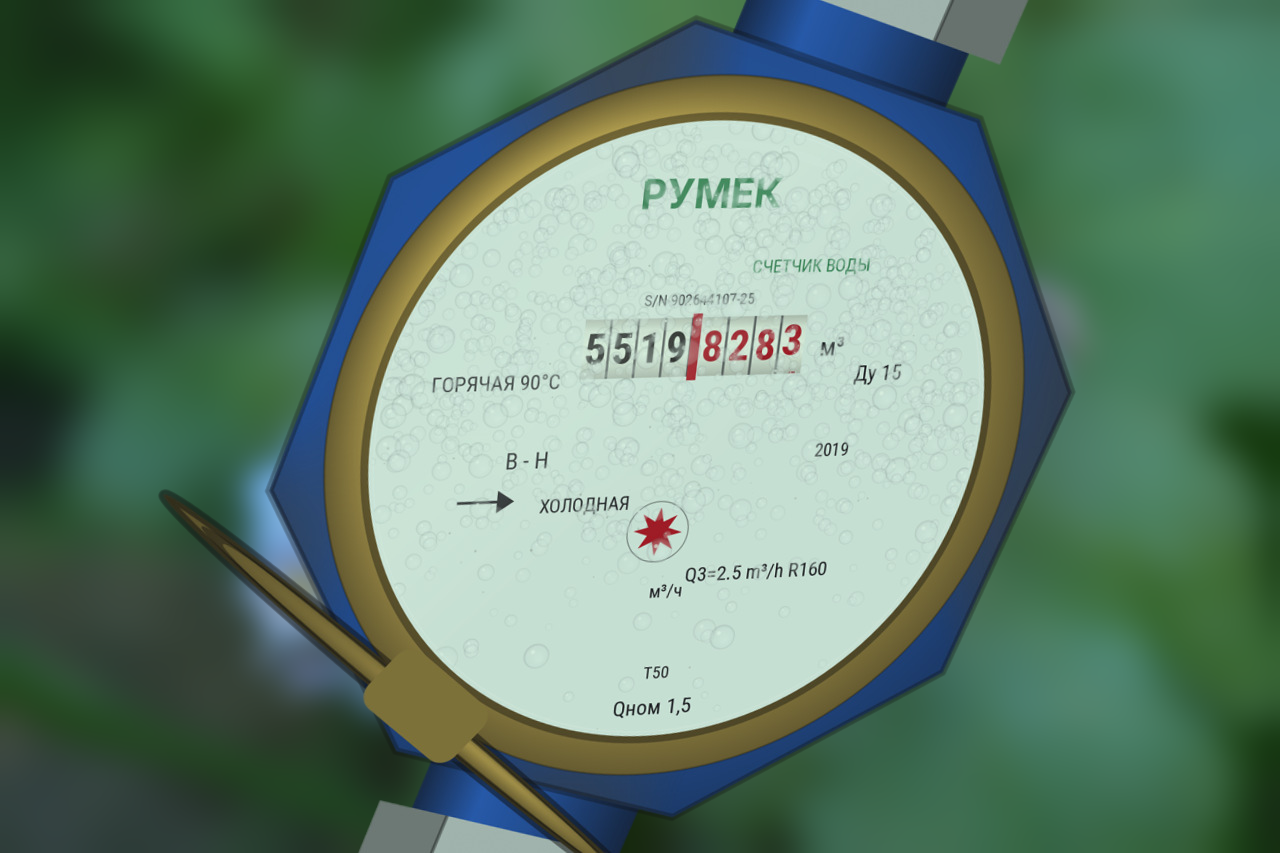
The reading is 5519.8283 m³
